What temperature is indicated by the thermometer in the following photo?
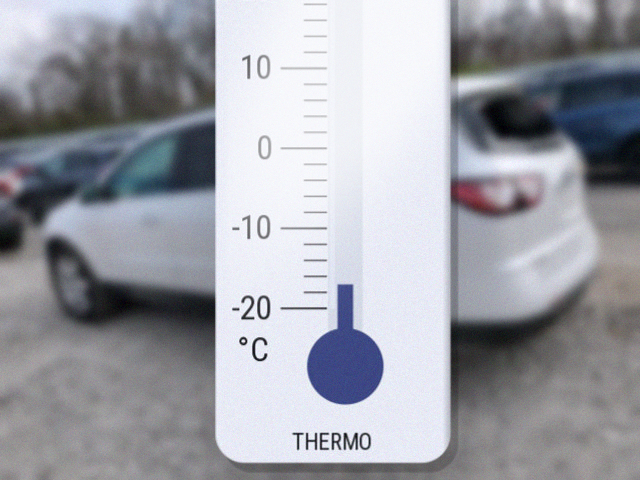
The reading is -17 °C
